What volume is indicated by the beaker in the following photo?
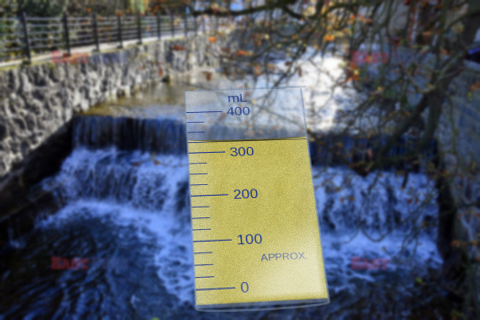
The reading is 325 mL
